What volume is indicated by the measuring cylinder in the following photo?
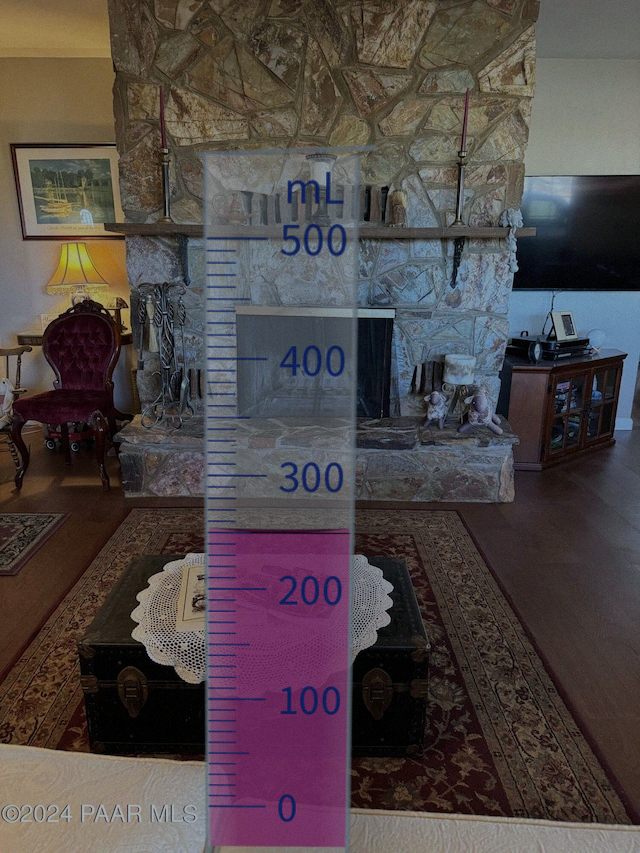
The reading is 250 mL
